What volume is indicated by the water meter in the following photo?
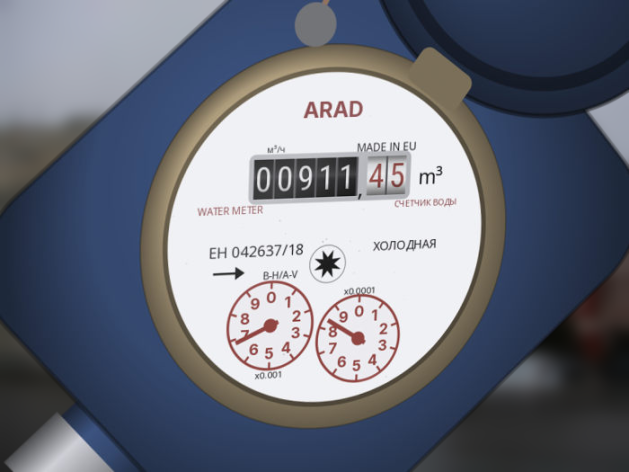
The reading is 911.4568 m³
